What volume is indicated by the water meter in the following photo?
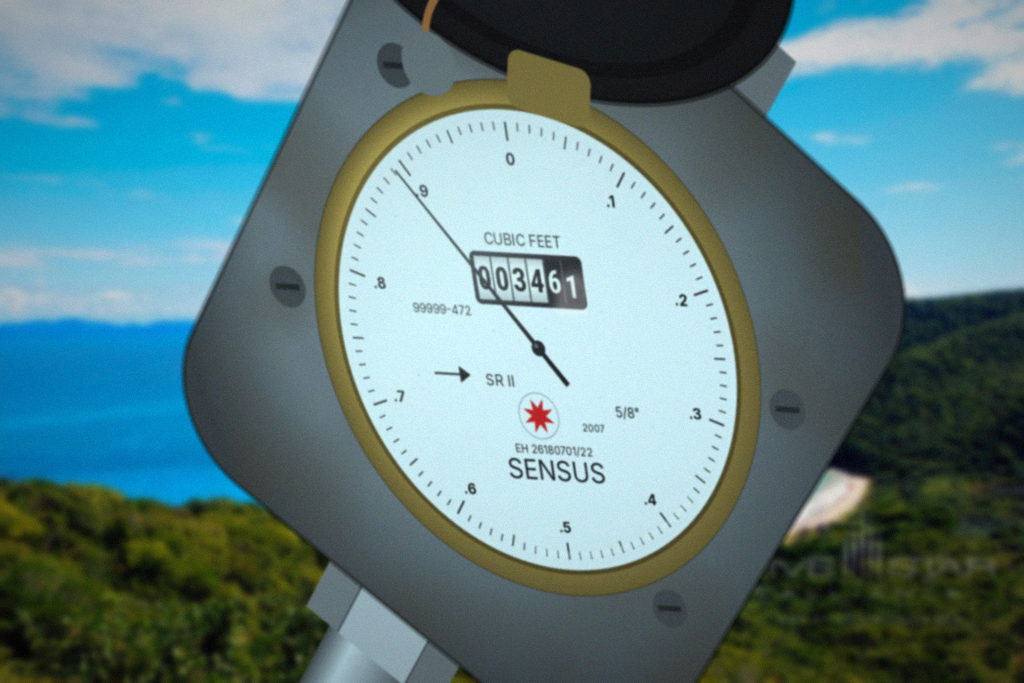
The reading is 3460.89 ft³
